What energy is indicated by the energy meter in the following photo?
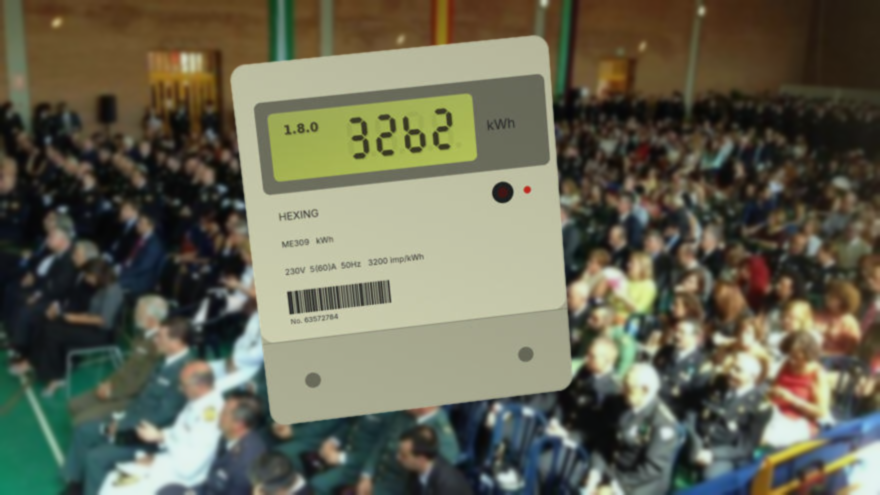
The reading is 3262 kWh
